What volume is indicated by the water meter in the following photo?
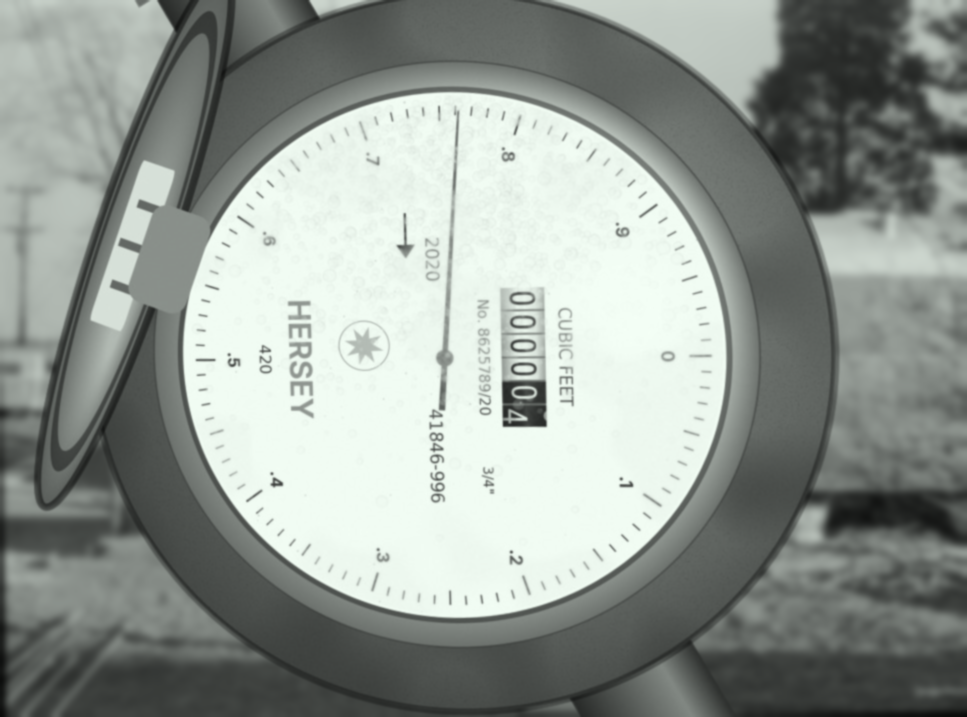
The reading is 3.76 ft³
